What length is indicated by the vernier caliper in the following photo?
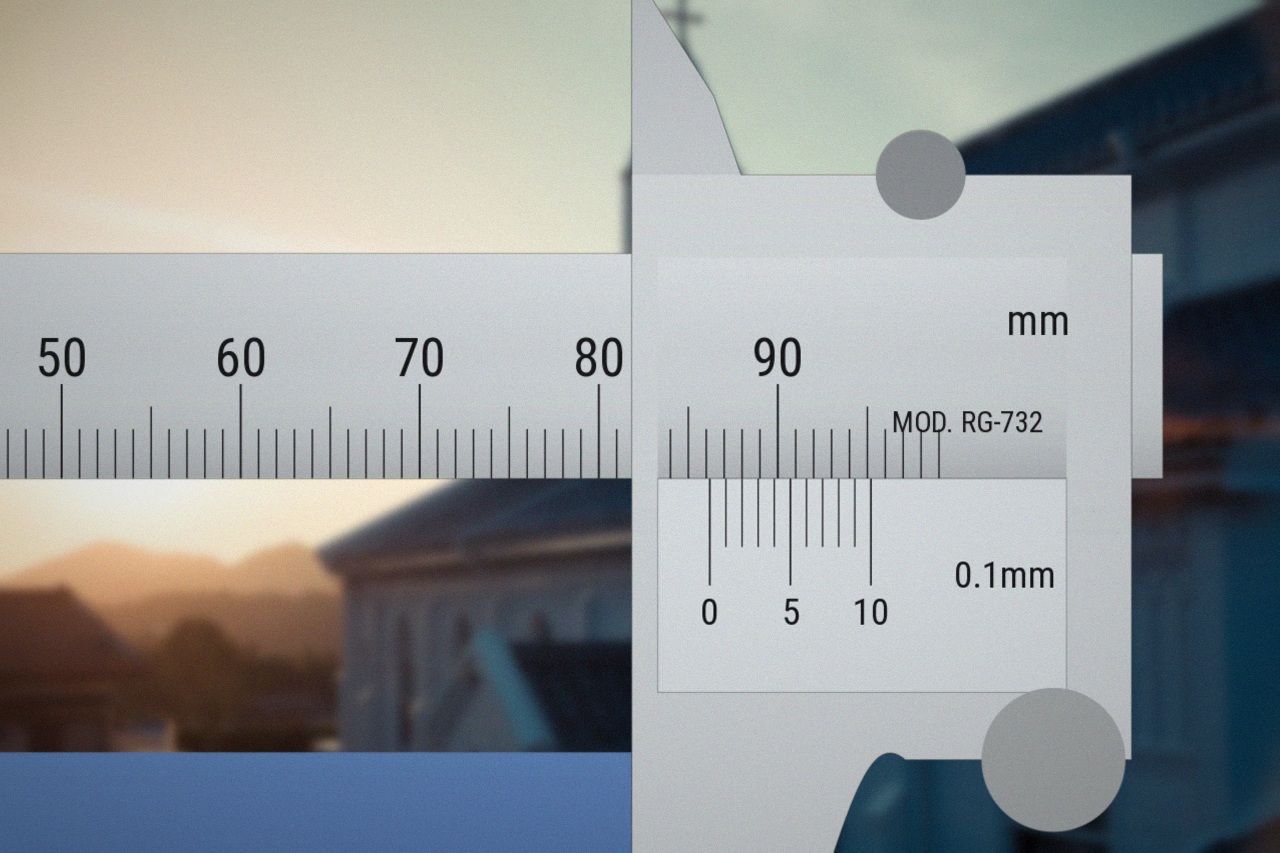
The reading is 86.2 mm
